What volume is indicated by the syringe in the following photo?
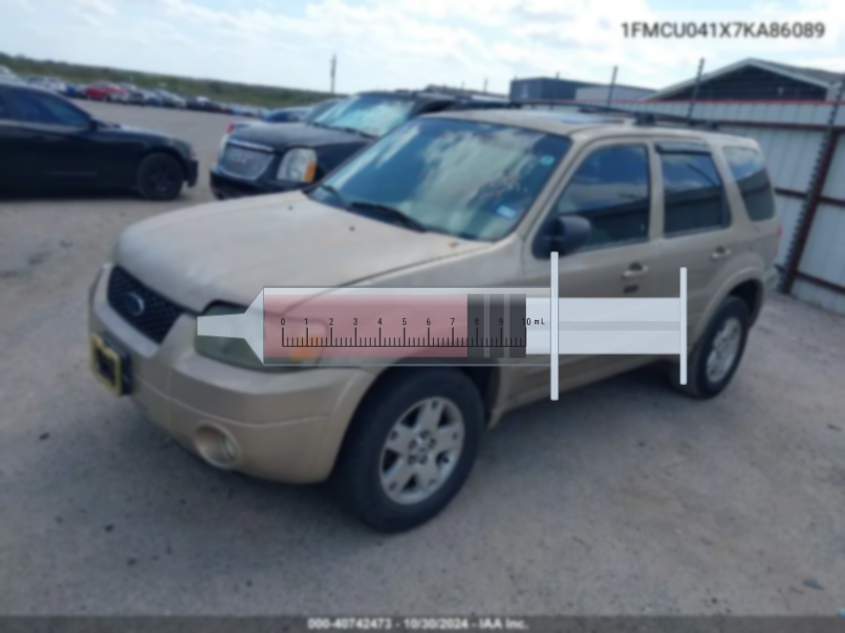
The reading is 7.6 mL
